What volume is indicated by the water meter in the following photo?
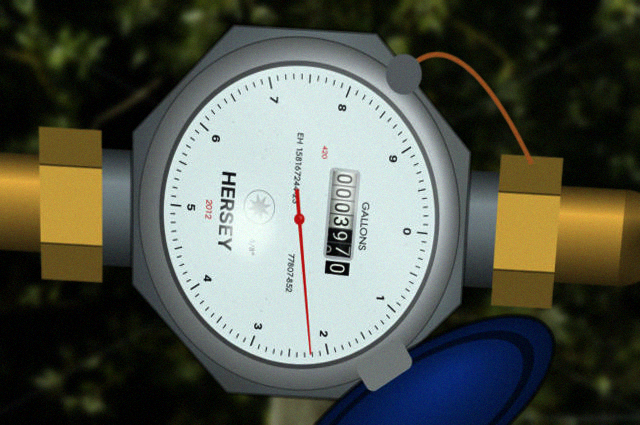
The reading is 3972.2 gal
